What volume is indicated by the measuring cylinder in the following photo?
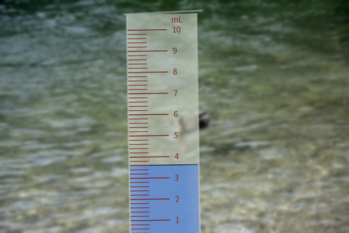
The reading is 3.6 mL
